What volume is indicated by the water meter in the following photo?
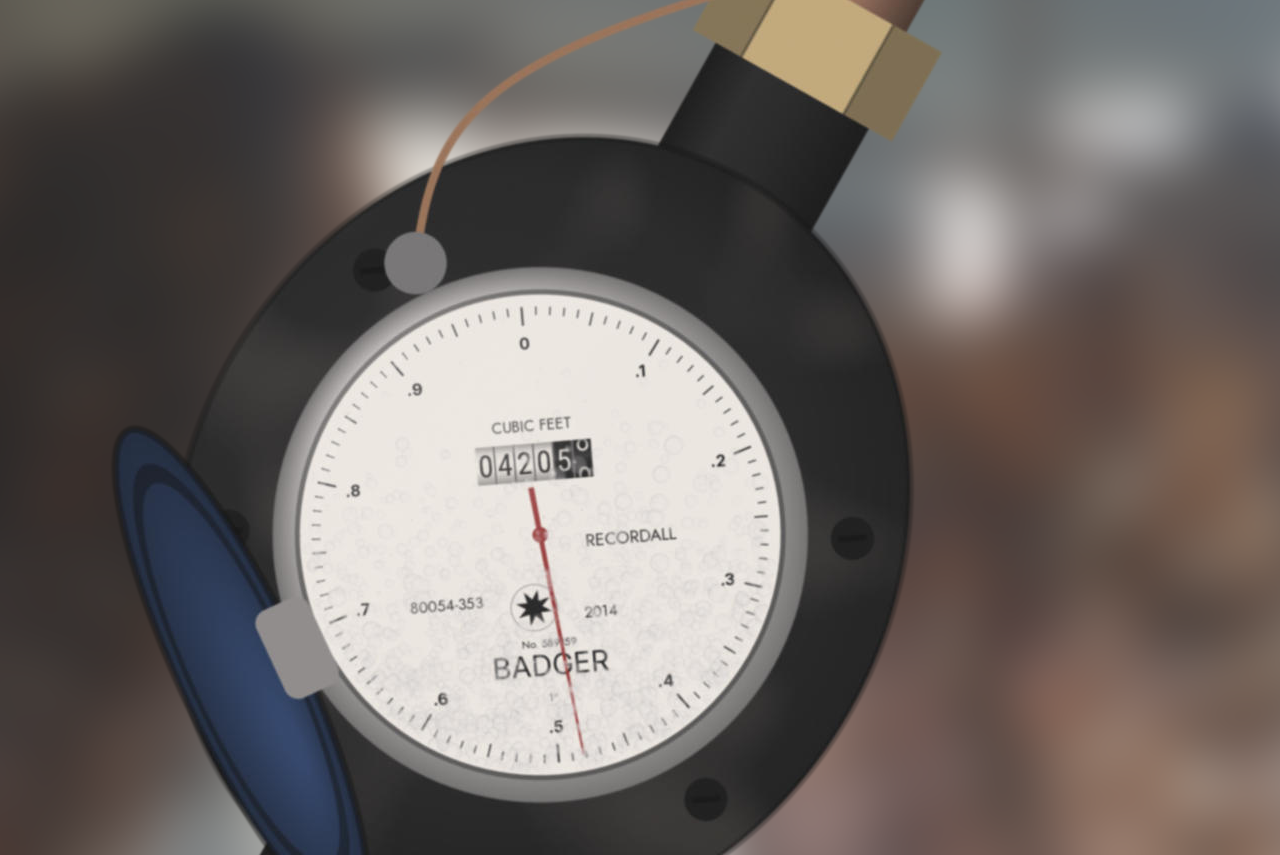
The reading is 42058.48 ft³
